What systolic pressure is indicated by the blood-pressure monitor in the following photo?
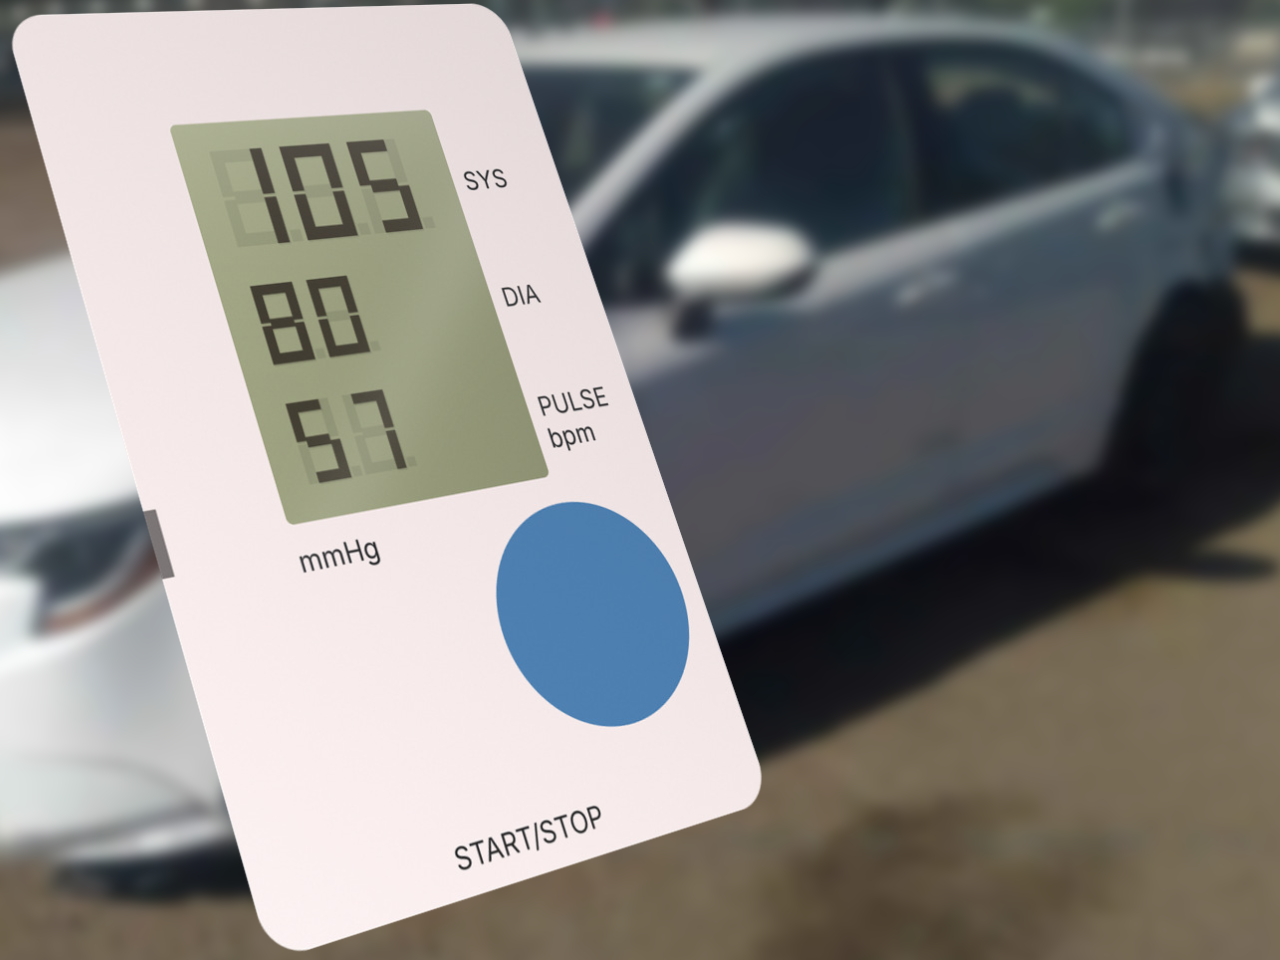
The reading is 105 mmHg
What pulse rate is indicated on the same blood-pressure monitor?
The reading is 57 bpm
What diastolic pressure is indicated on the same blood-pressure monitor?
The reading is 80 mmHg
